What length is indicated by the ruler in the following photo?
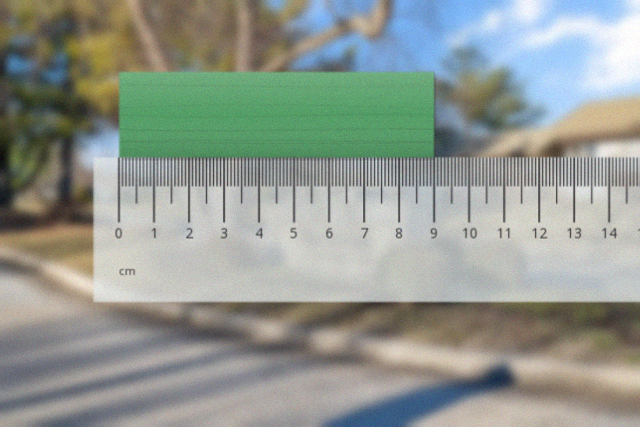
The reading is 9 cm
